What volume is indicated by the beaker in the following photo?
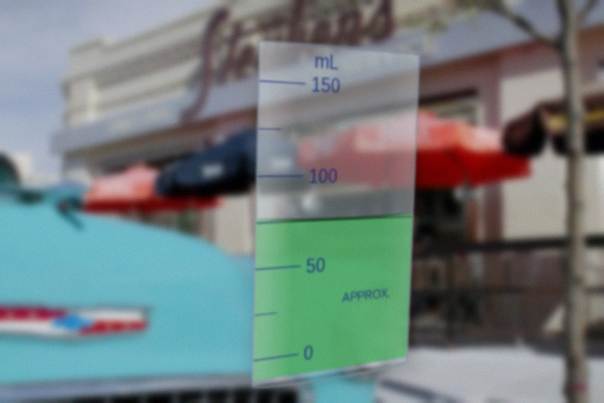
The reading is 75 mL
